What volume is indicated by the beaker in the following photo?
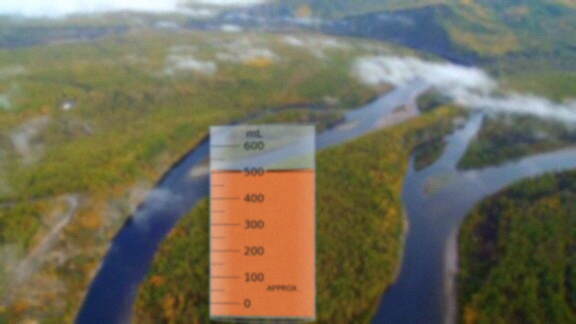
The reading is 500 mL
